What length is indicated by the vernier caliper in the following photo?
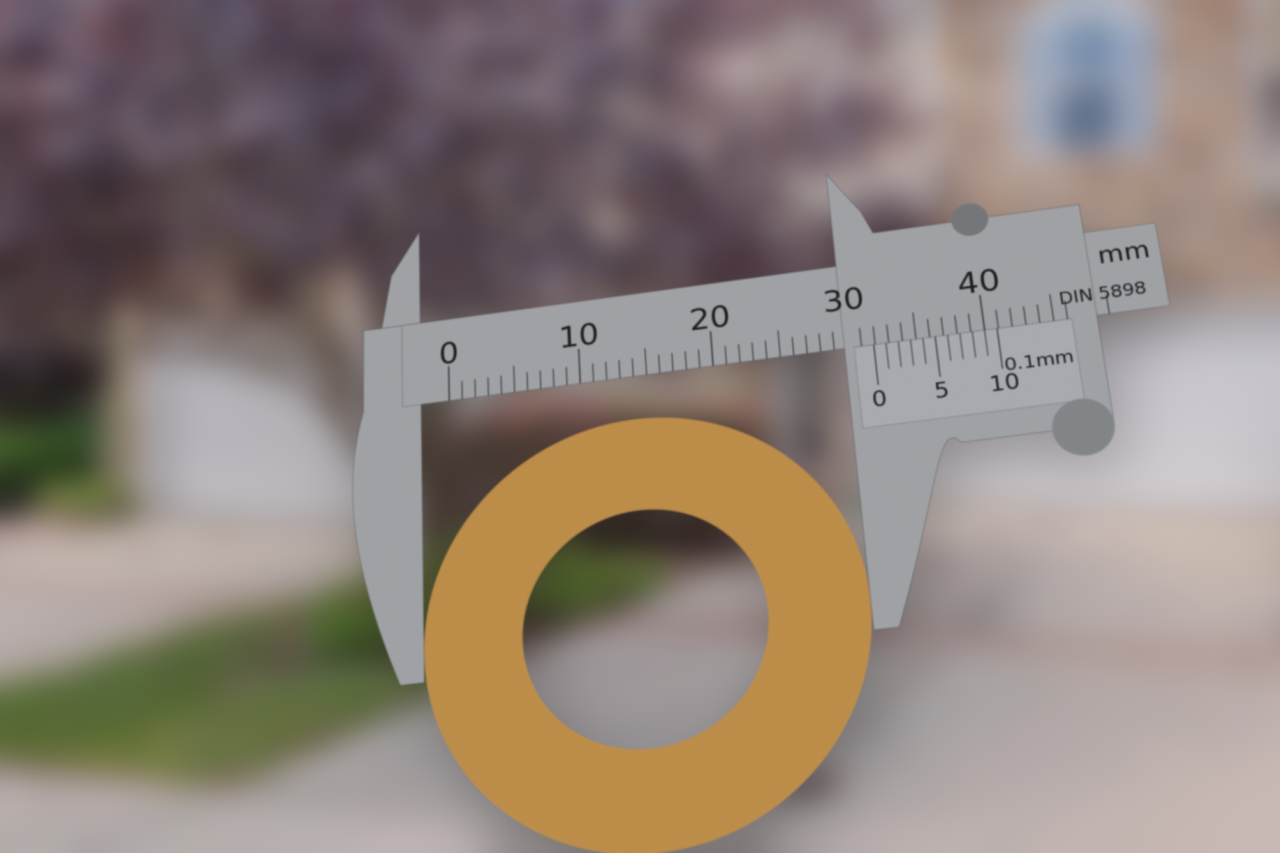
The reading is 31.9 mm
